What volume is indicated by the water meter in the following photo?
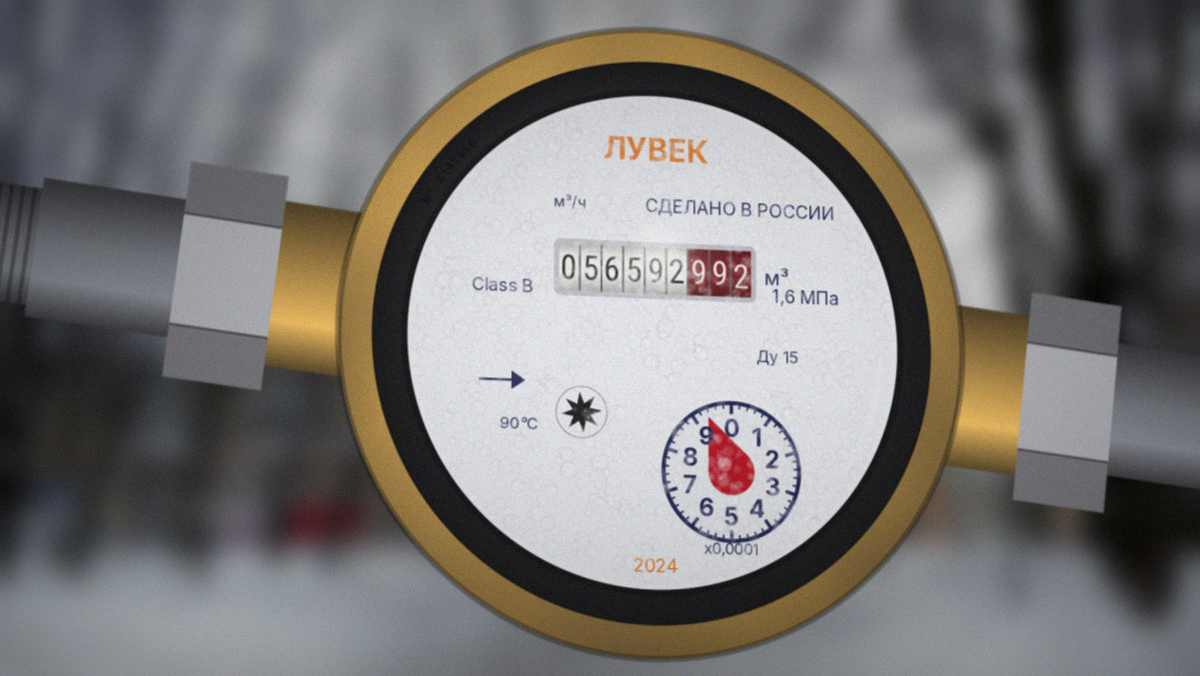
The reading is 56592.9919 m³
